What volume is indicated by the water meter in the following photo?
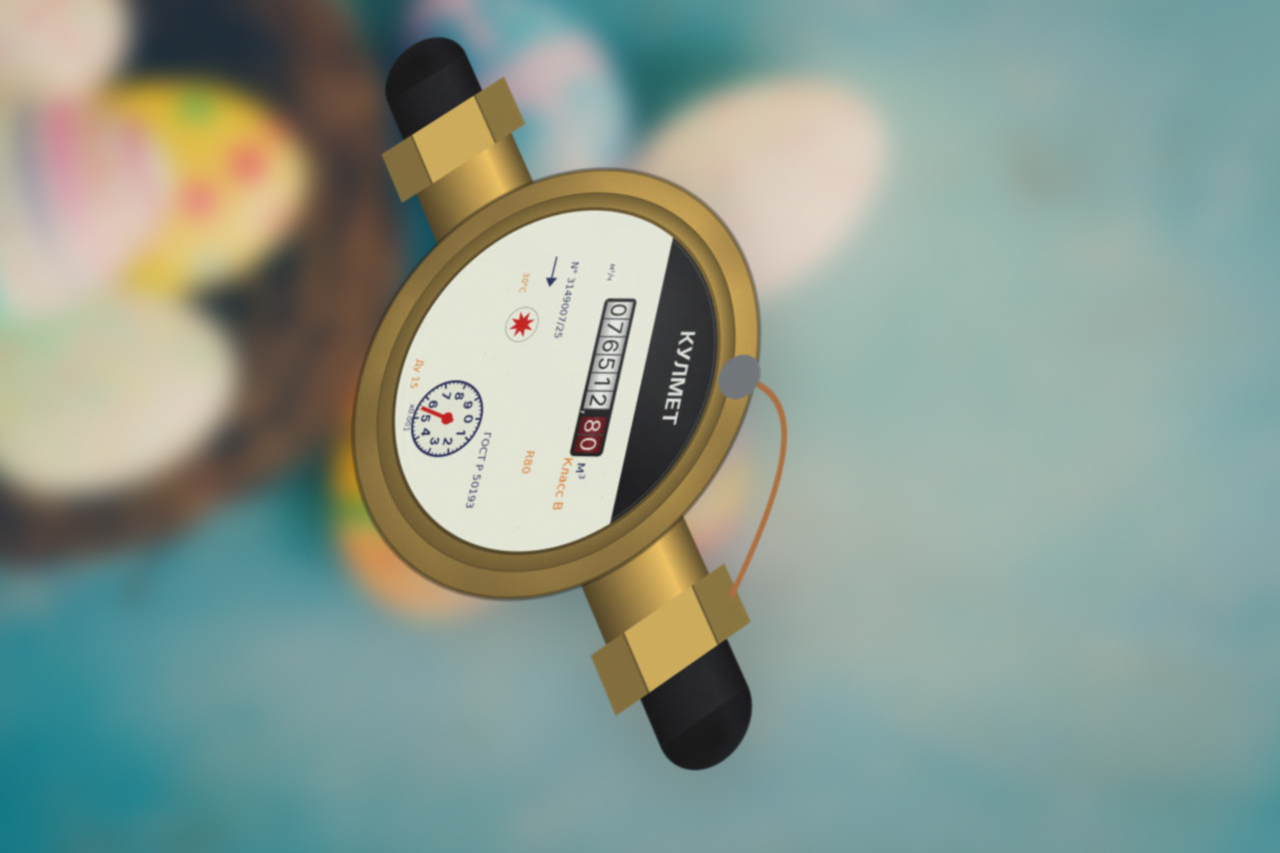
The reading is 76512.805 m³
